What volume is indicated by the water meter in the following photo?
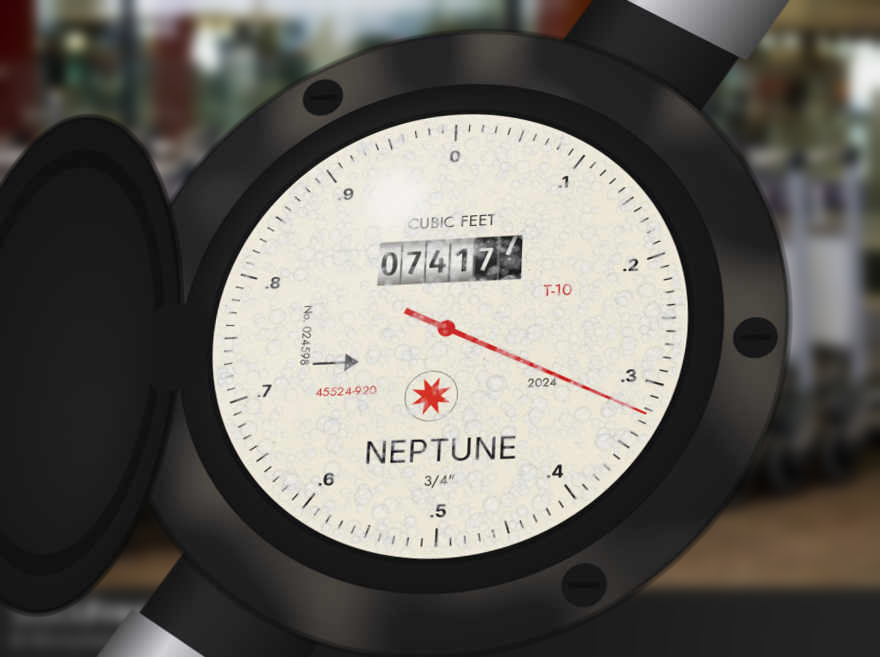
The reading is 74177.32 ft³
